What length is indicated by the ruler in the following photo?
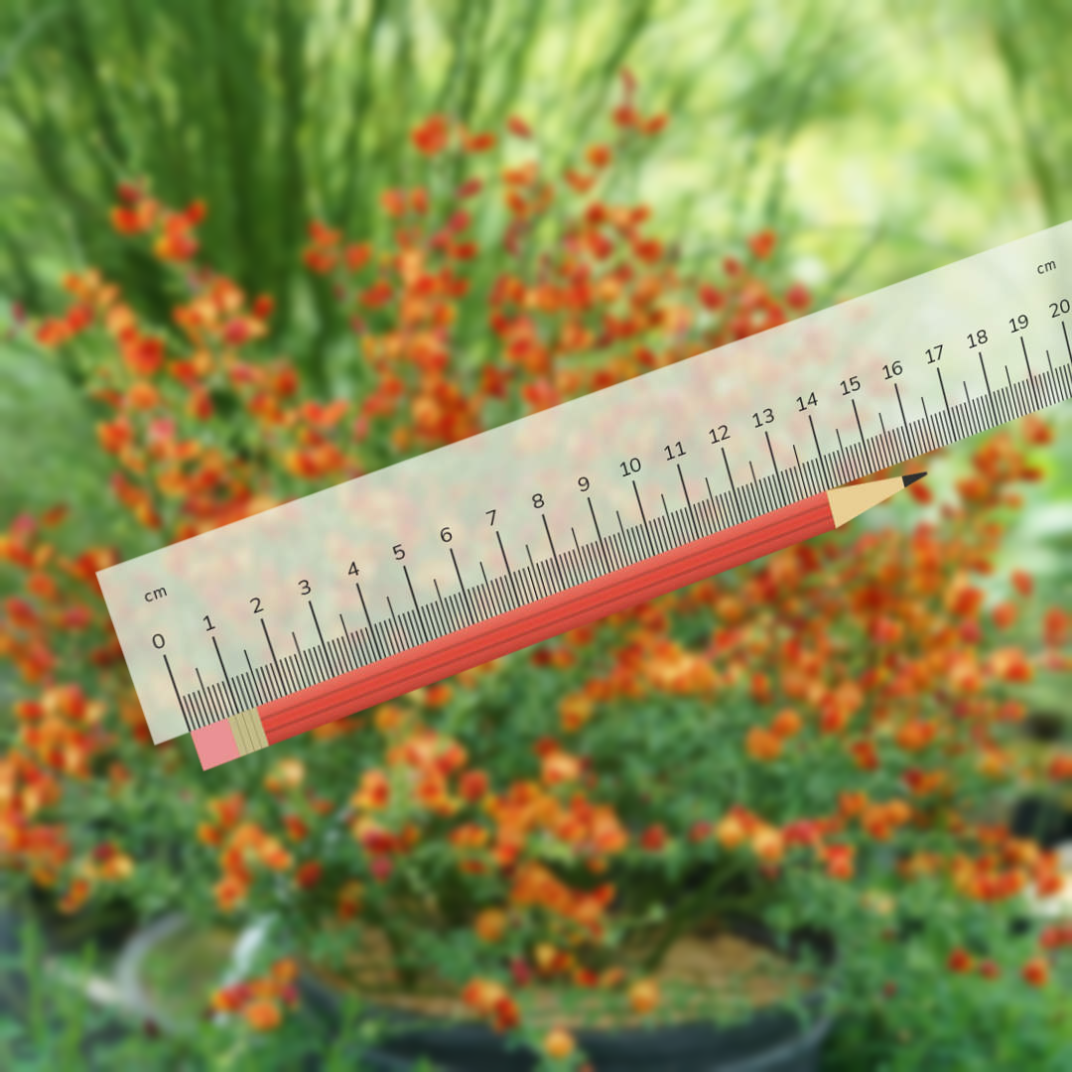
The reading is 16.2 cm
